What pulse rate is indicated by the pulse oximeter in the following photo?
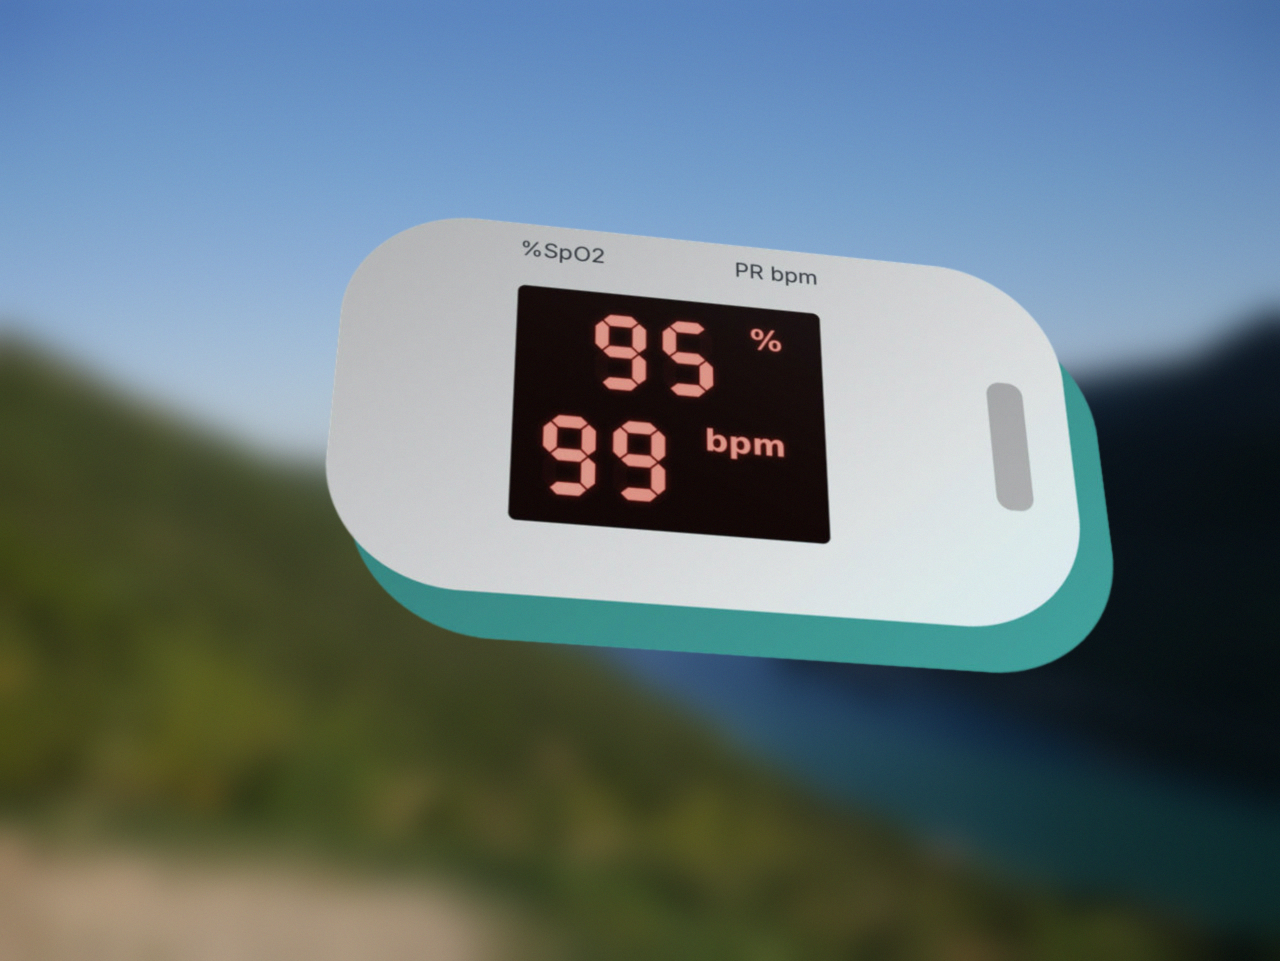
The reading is 99 bpm
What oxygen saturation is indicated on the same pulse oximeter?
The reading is 95 %
